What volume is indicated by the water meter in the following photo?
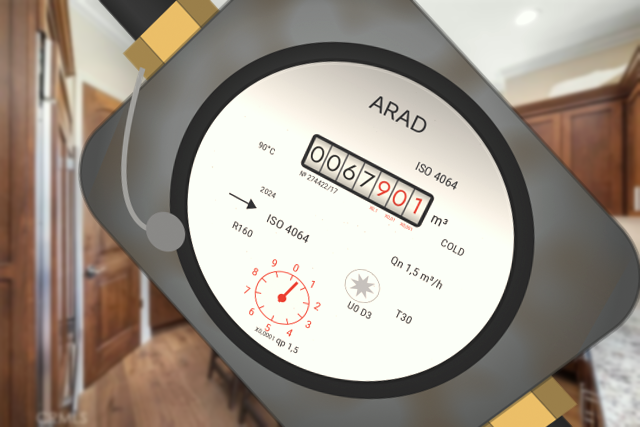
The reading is 67.9010 m³
